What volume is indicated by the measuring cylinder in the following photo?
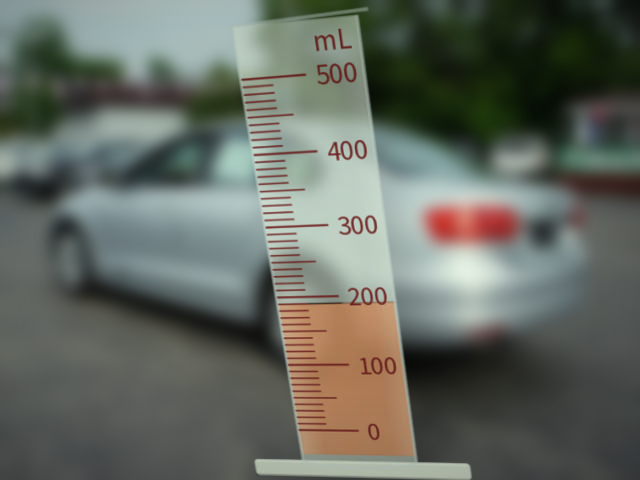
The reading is 190 mL
